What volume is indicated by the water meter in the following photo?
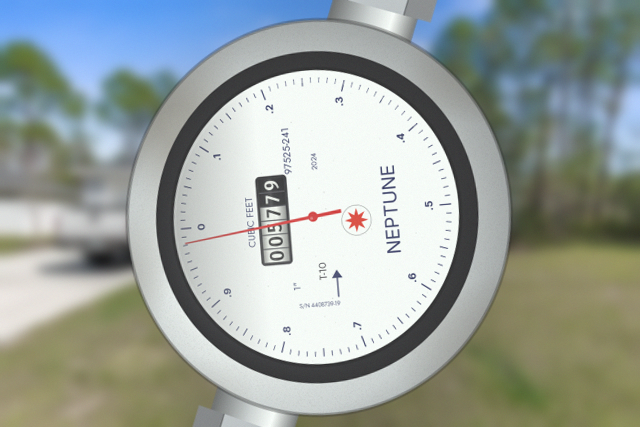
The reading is 5778.98 ft³
